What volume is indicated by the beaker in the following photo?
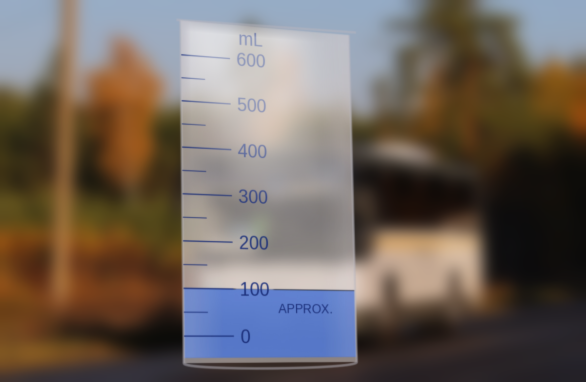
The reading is 100 mL
